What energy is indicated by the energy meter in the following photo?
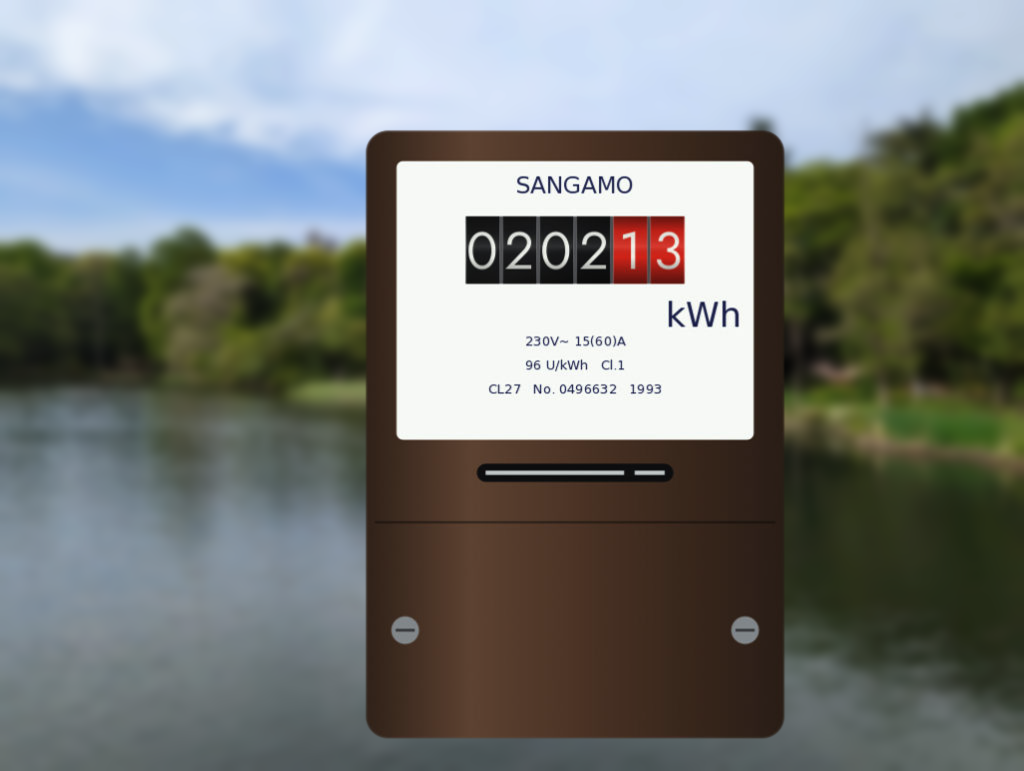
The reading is 202.13 kWh
